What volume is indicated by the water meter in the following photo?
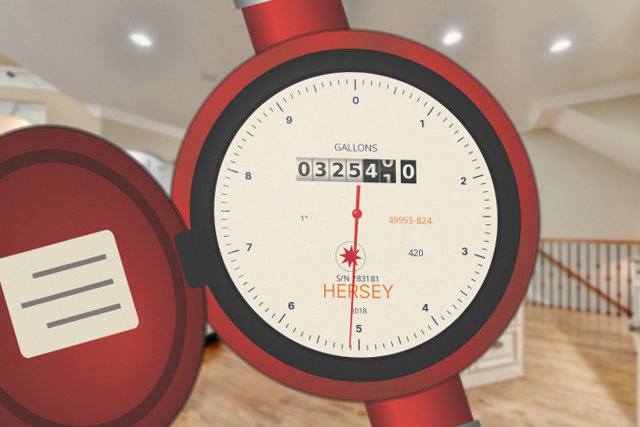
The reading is 325405.1 gal
